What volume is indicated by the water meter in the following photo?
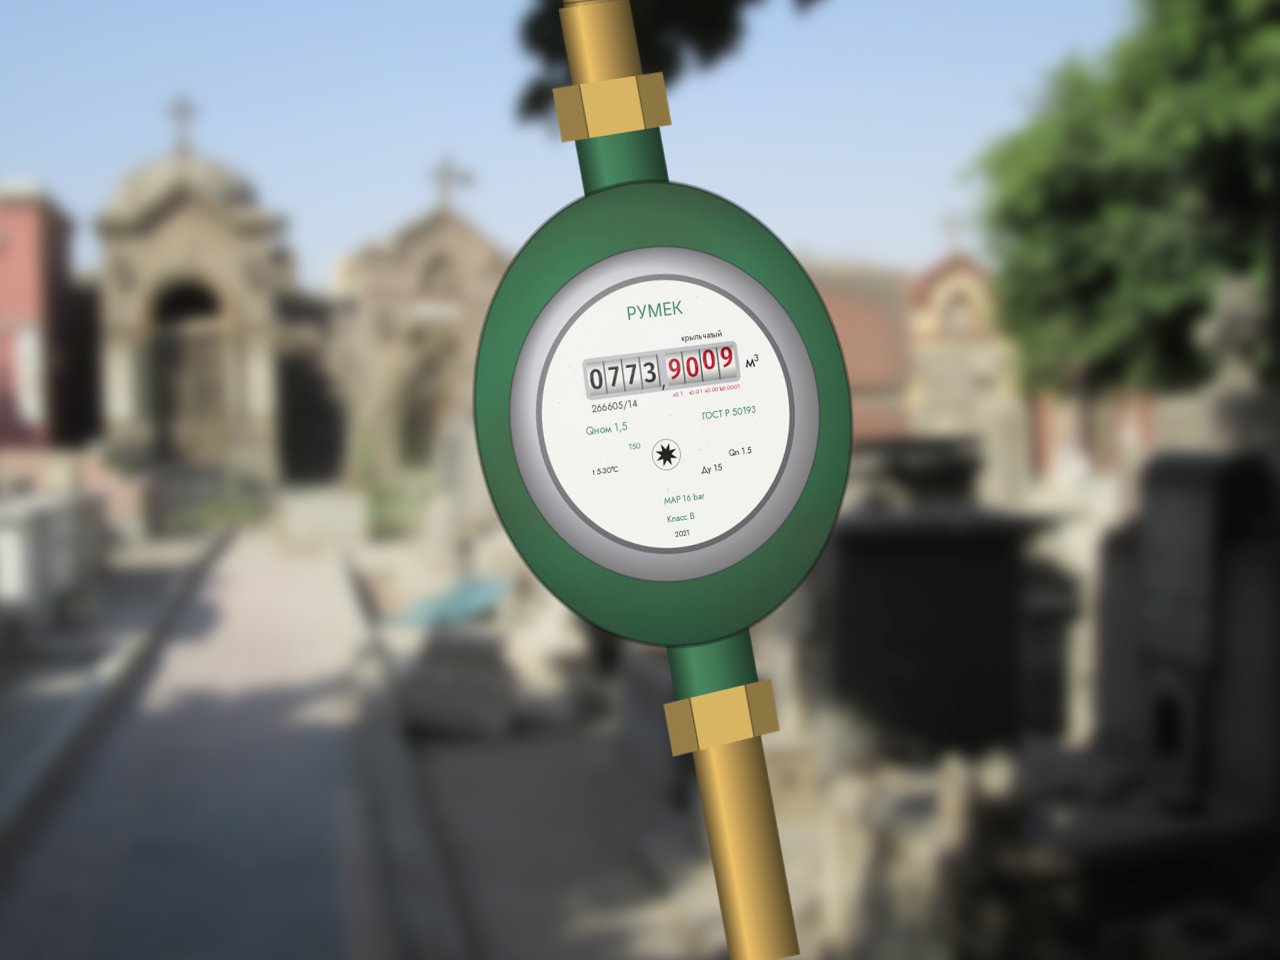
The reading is 773.9009 m³
